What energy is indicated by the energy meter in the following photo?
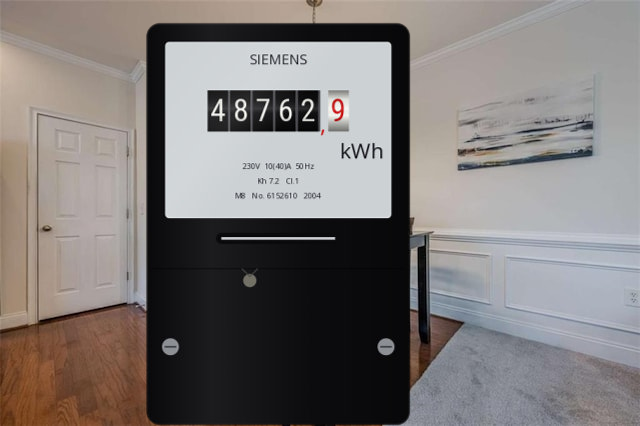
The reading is 48762.9 kWh
